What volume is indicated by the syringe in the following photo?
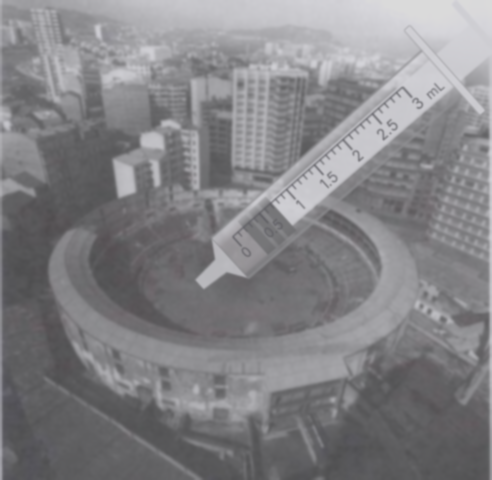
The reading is 0.2 mL
